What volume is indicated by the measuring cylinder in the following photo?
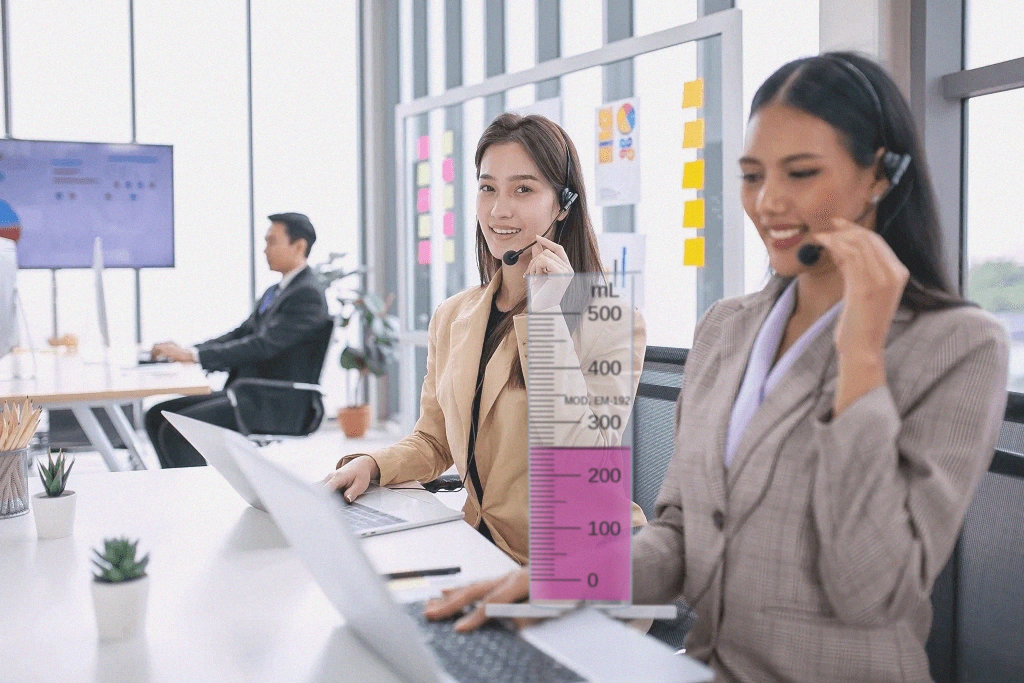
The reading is 250 mL
